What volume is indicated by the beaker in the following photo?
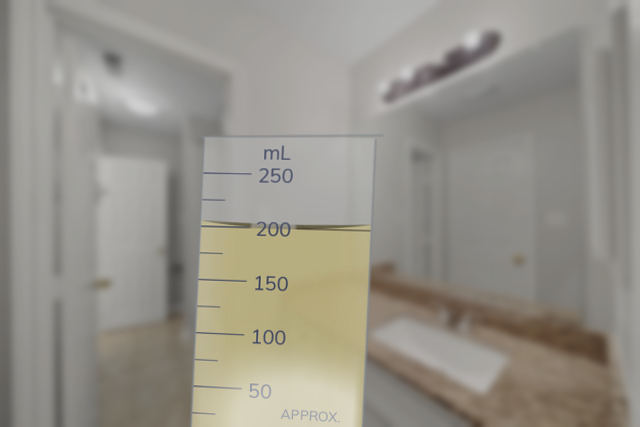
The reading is 200 mL
